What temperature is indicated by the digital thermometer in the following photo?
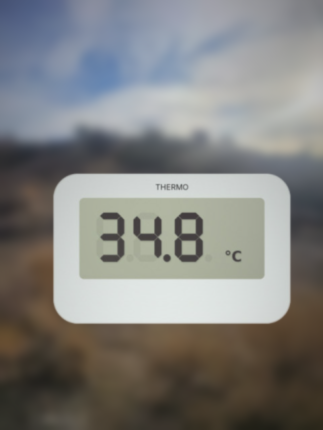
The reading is 34.8 °C
